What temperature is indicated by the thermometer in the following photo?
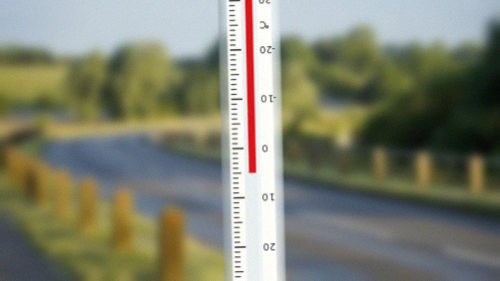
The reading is 5 °C
